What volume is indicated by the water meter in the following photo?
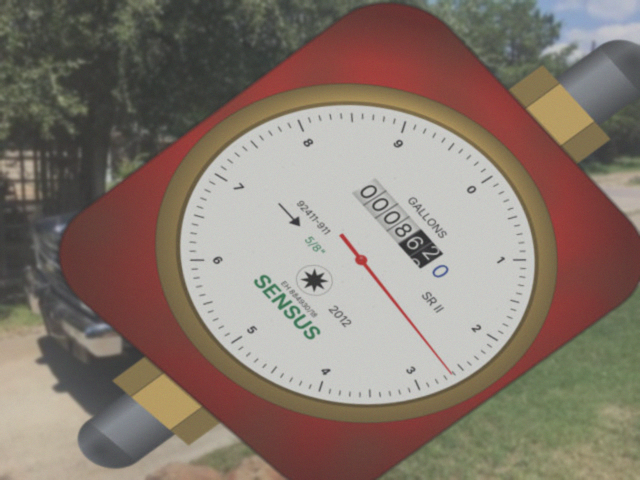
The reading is 8622.6 gal
